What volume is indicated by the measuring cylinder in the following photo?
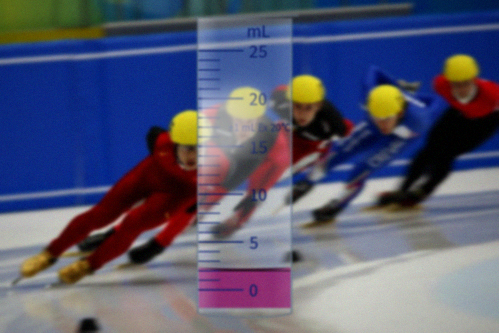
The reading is 2 mL
